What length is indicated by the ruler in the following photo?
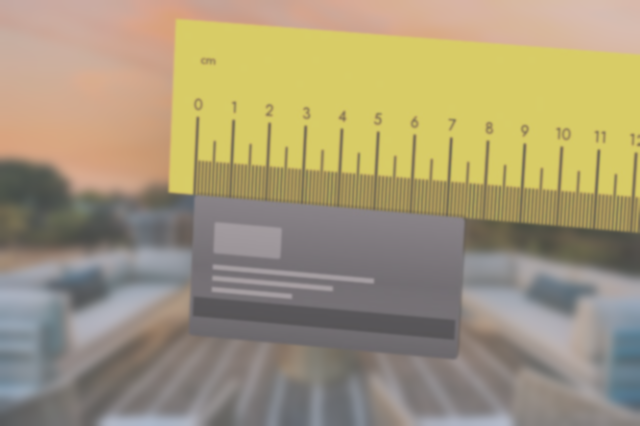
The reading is 7.5 cm
